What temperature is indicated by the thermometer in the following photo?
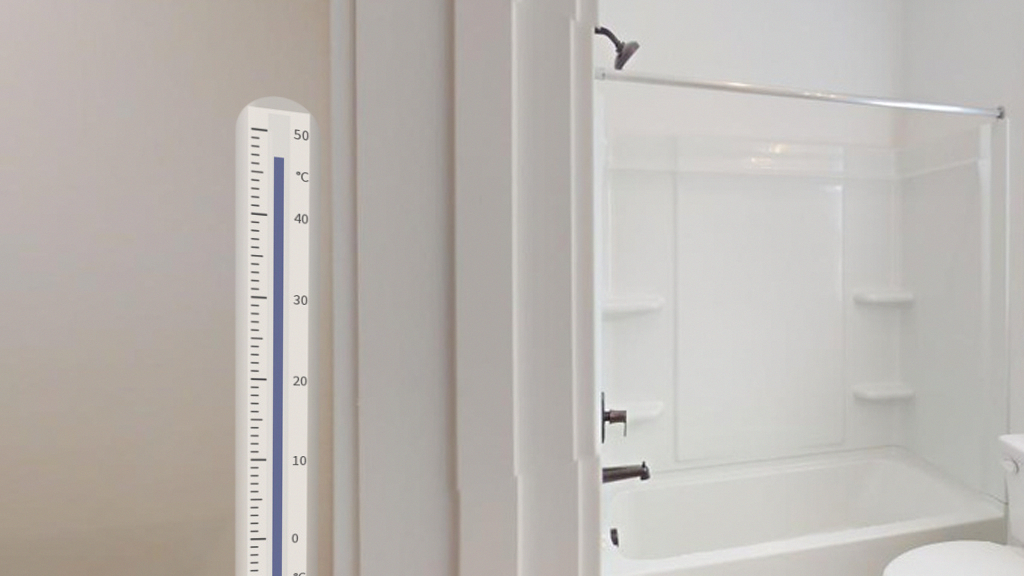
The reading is 47 °C
